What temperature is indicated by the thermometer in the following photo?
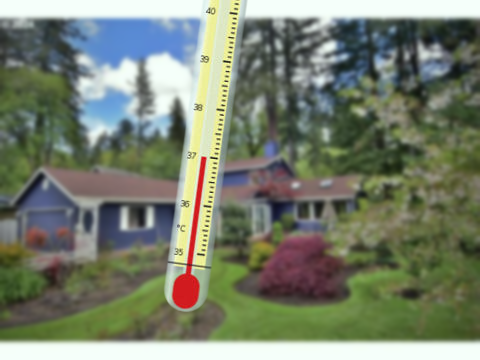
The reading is 37 °C
